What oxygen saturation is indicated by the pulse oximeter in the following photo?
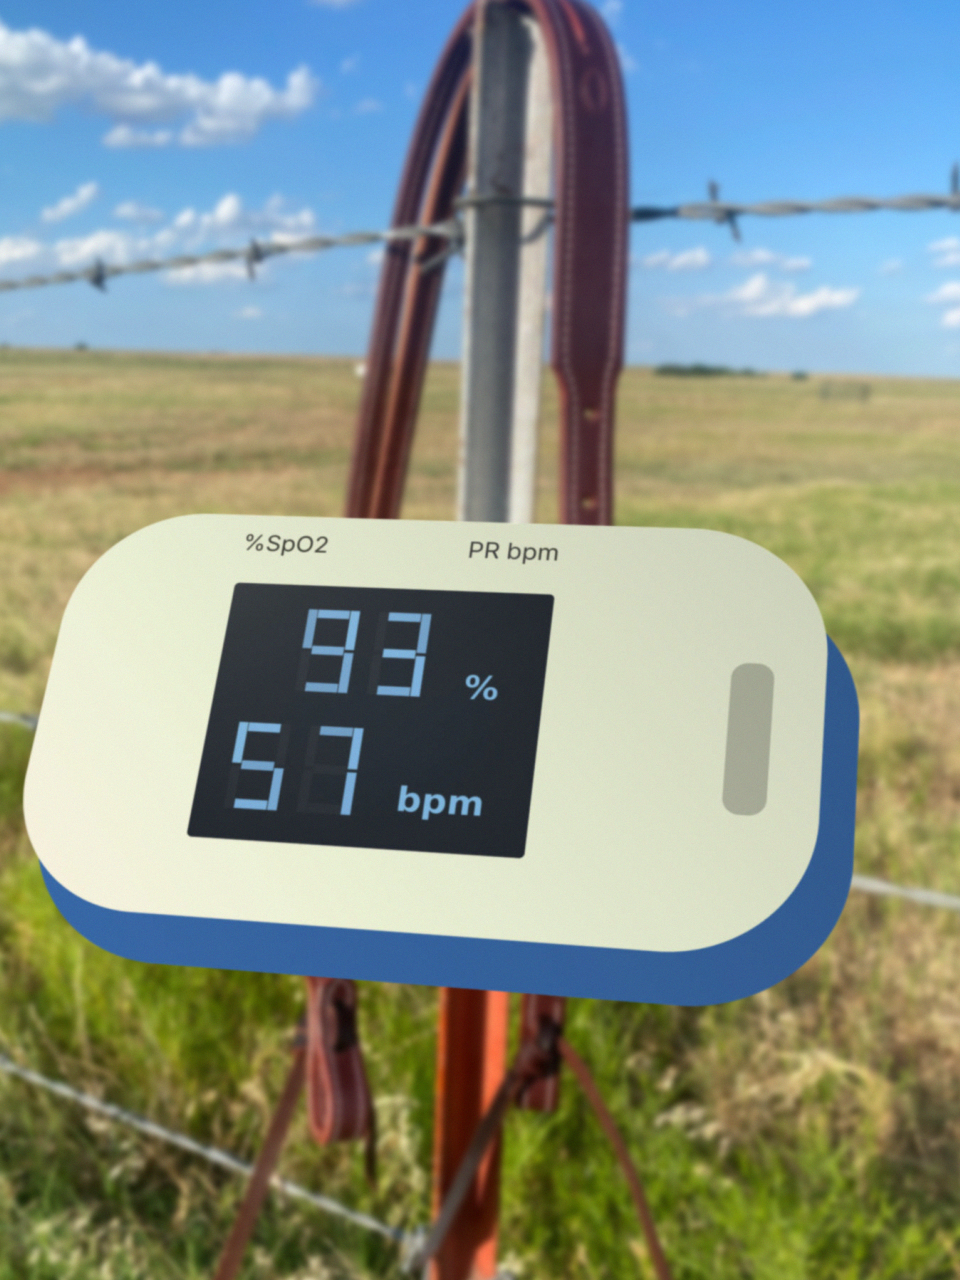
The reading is 93 %
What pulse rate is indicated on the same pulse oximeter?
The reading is 57 bpm
